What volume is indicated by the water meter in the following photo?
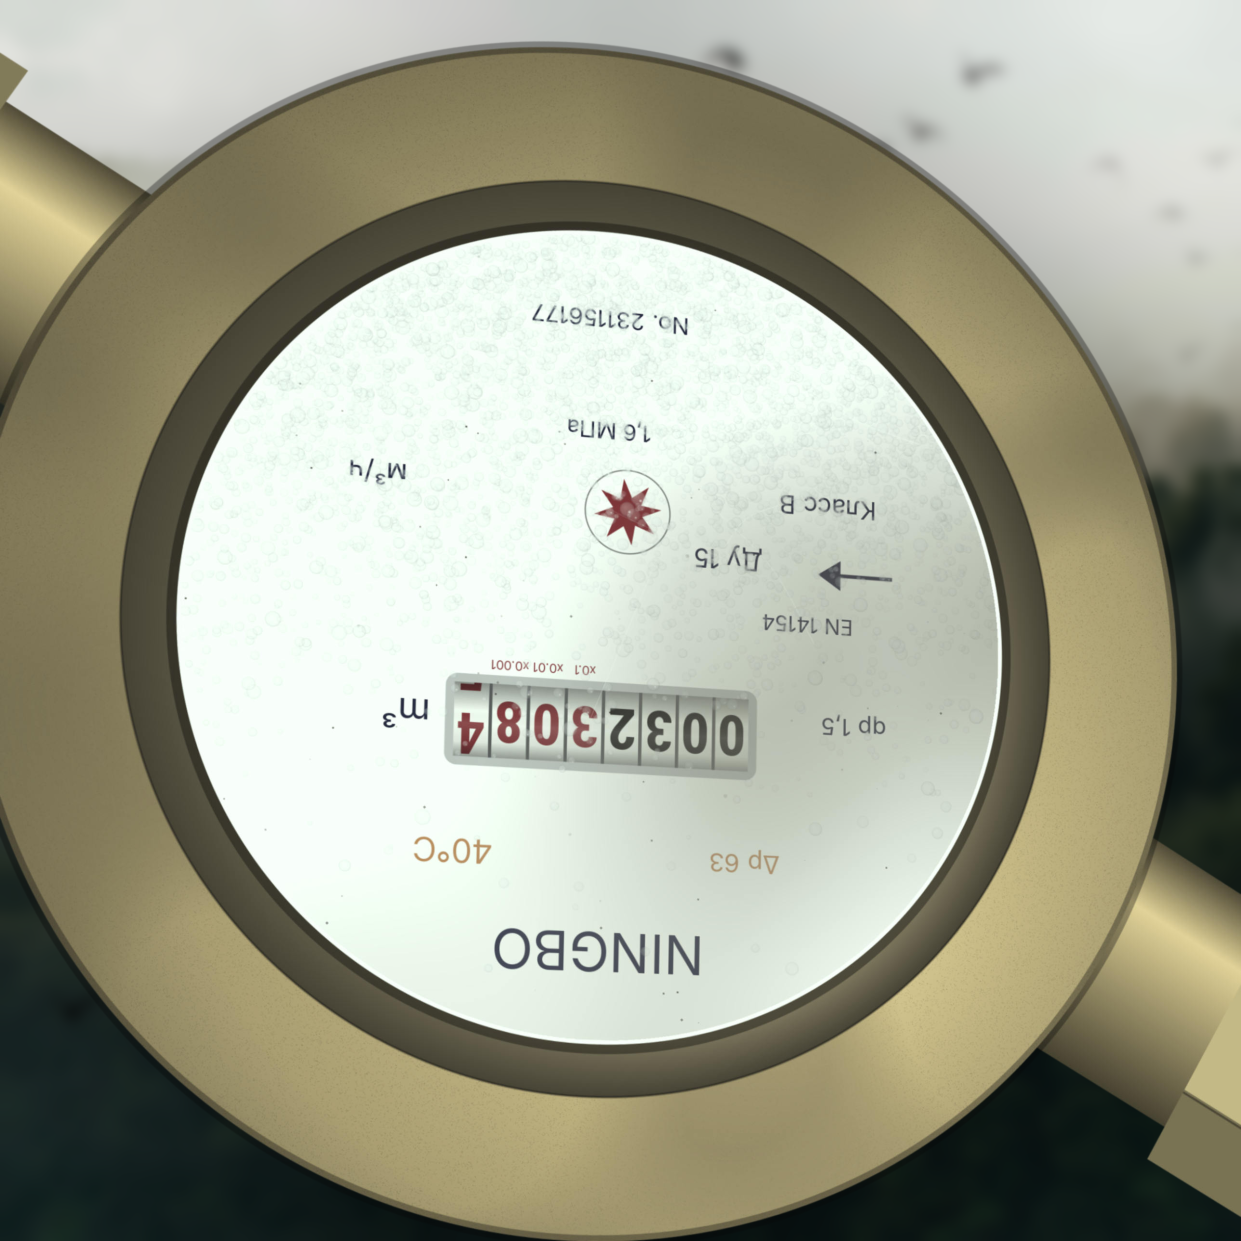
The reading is 32.3084 m³
